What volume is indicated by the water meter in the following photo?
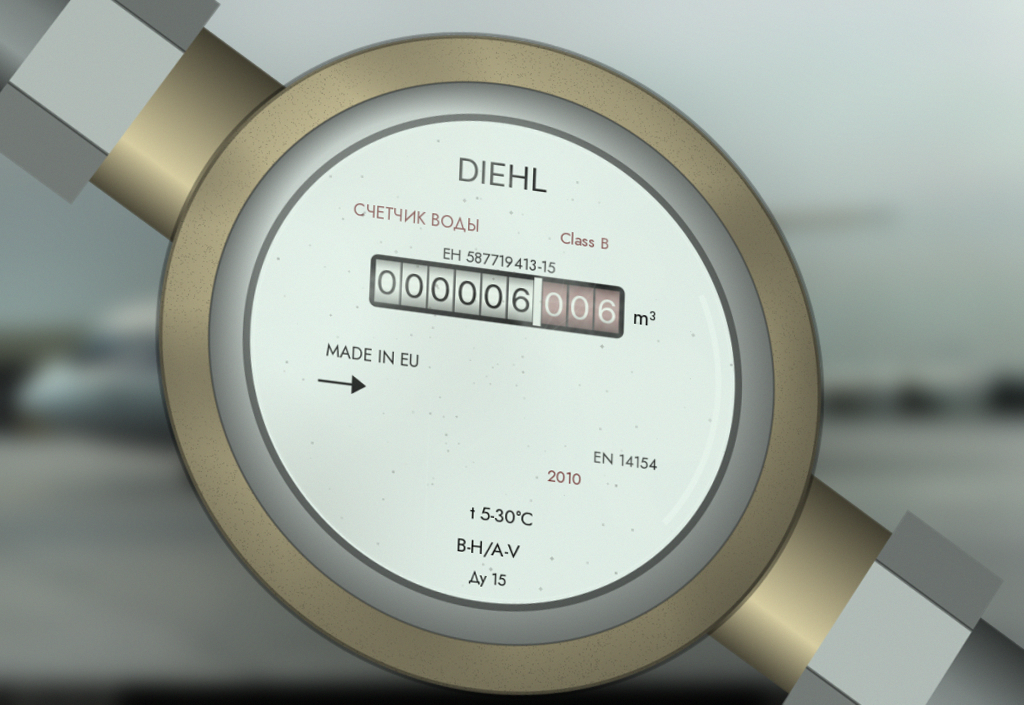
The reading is 6.006 m³
